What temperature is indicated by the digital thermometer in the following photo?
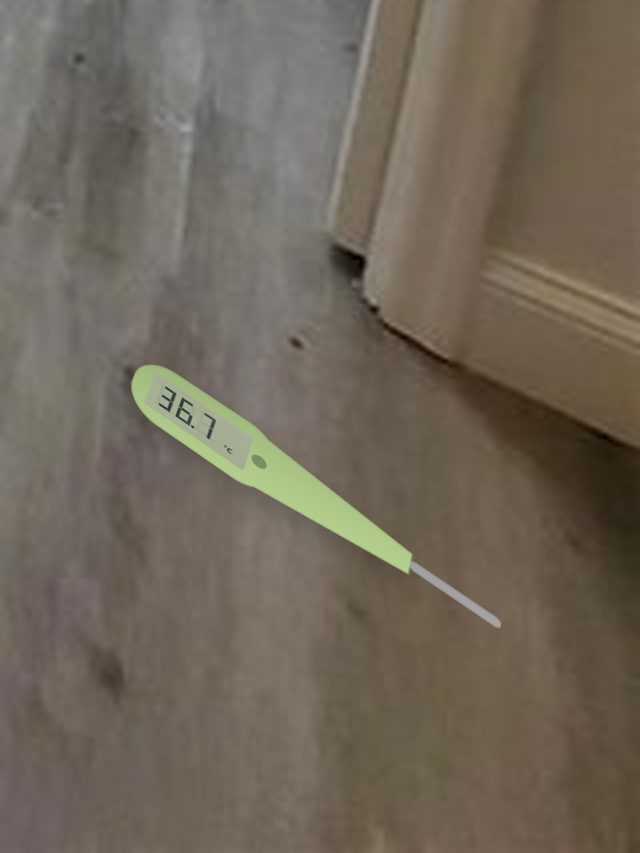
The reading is 36.7 °C
